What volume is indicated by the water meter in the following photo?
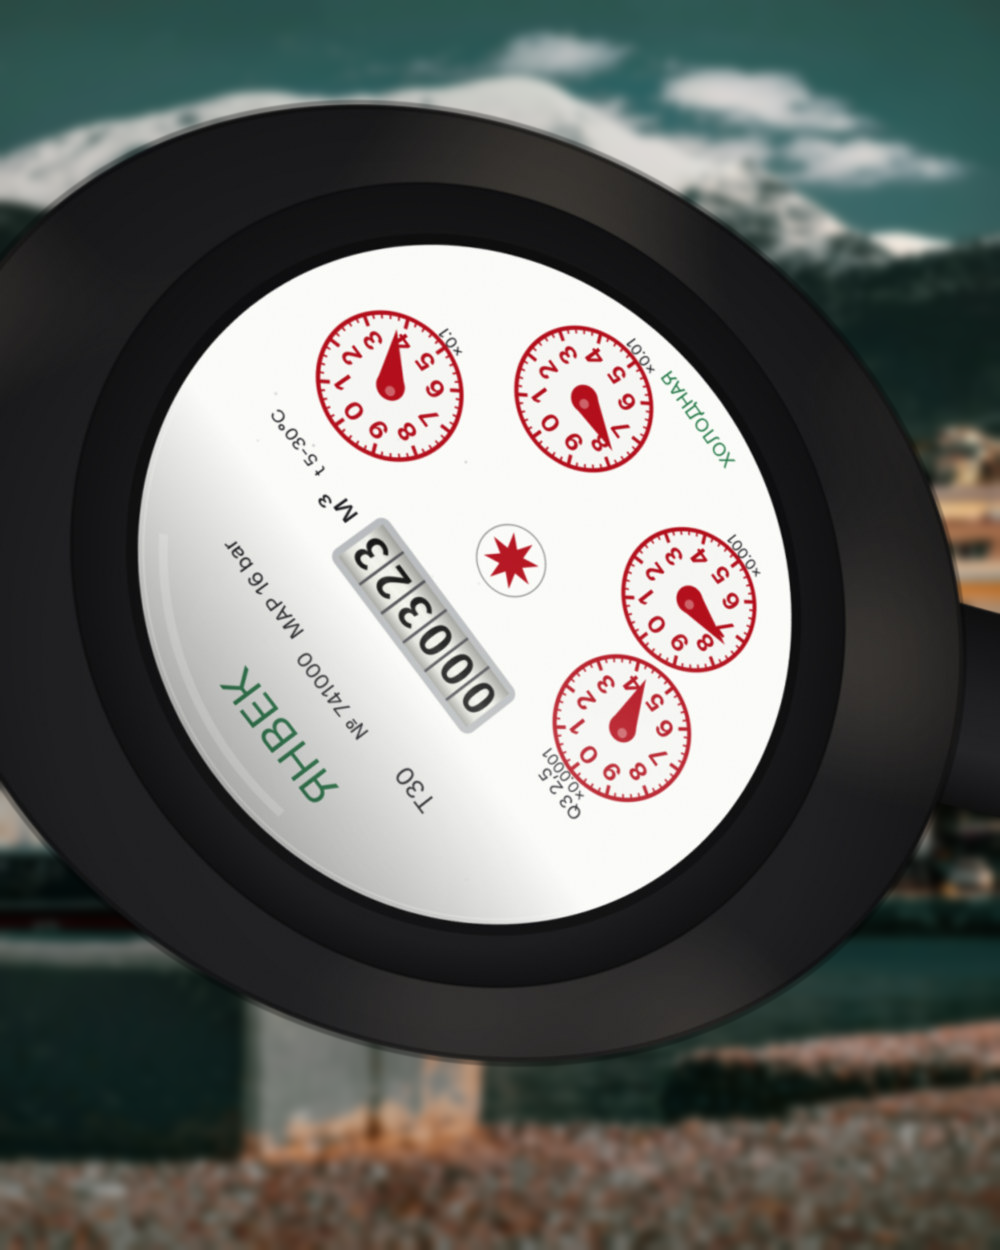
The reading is 323.3774 m³
